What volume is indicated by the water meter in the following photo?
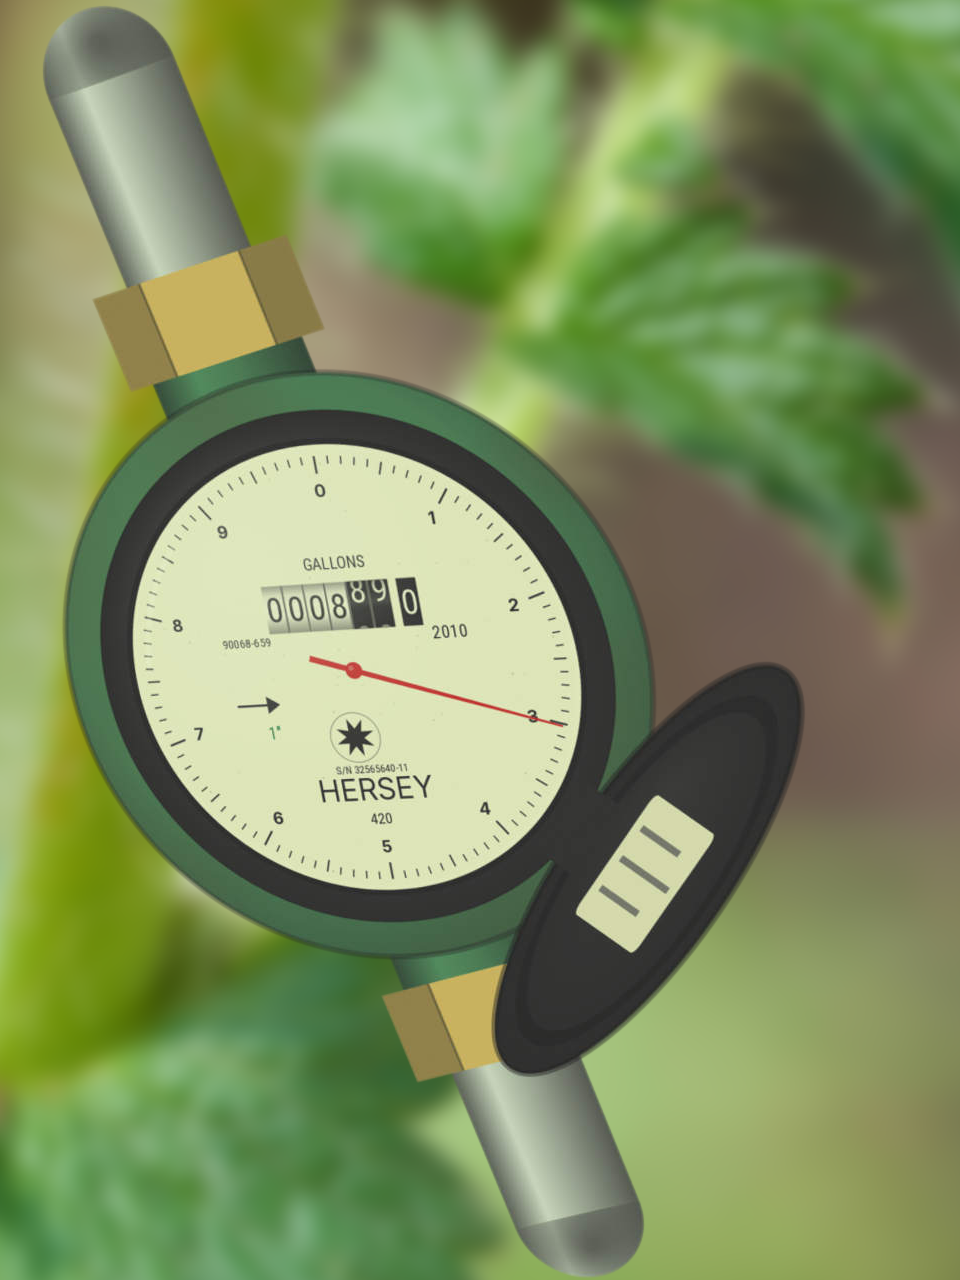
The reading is 8893.0 gal
